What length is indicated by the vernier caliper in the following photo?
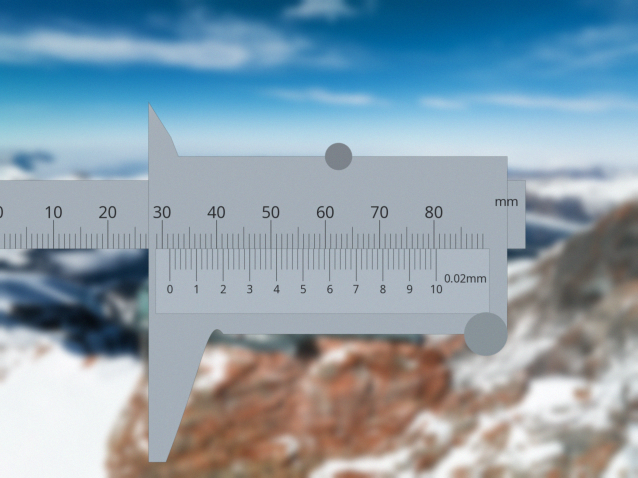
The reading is 31.4 mm
